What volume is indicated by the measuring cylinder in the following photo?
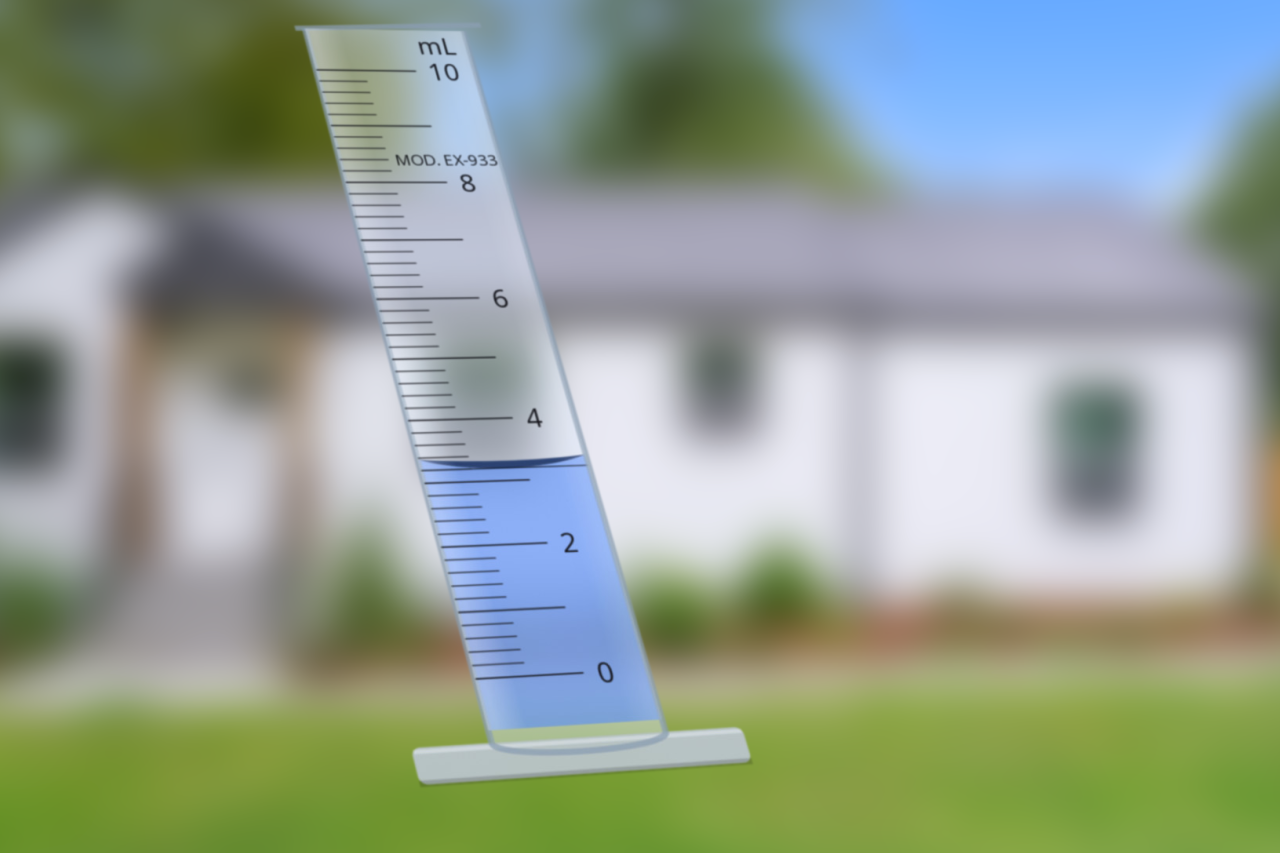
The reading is 3.2 mL
